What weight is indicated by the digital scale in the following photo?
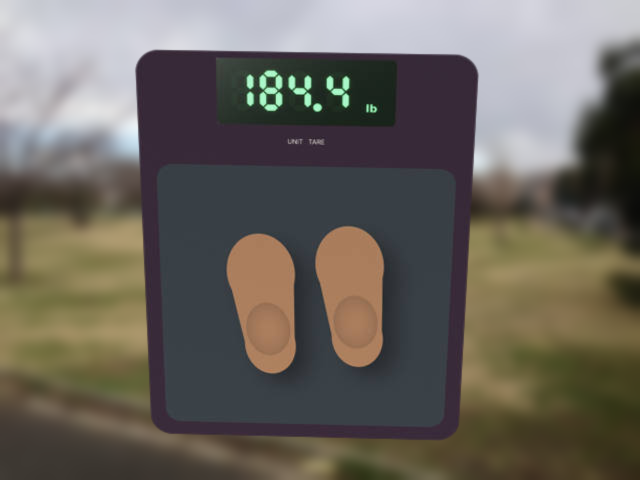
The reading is 184.4 lb
